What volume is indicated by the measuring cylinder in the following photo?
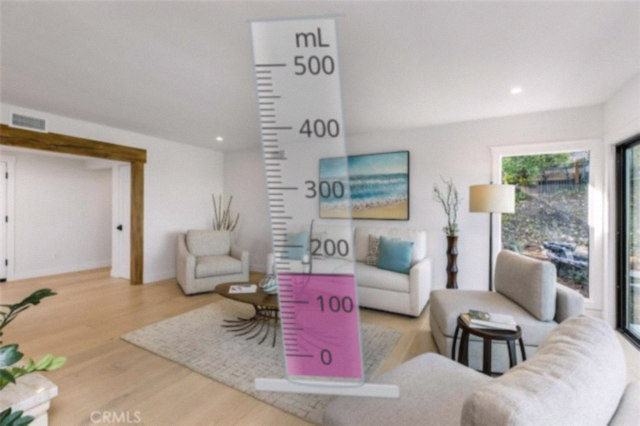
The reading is 150 mL
